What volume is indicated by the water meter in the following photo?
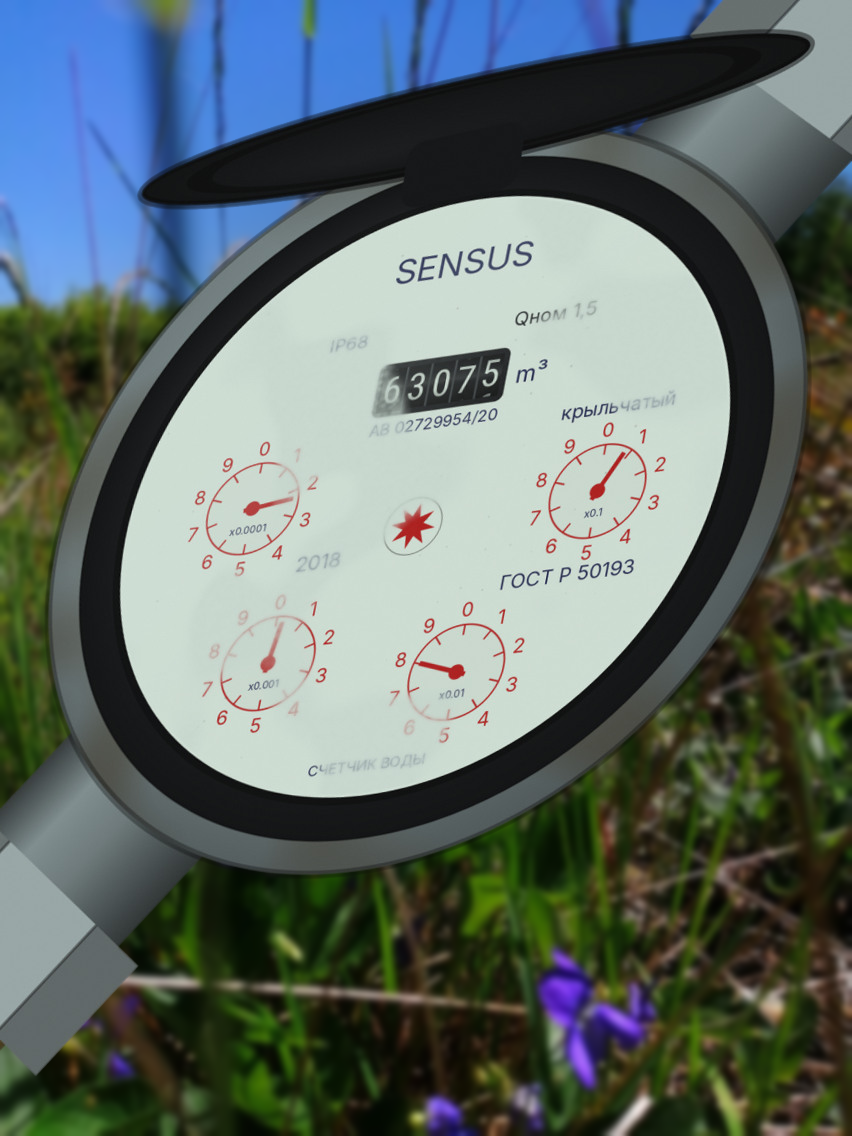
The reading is 63075.0802 m³
